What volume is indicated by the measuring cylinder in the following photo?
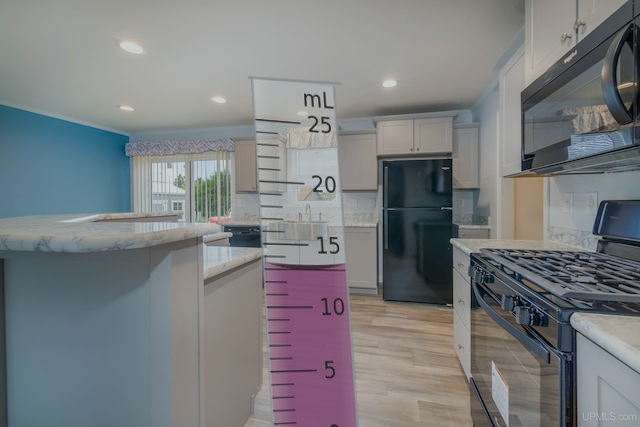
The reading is 13 mL
